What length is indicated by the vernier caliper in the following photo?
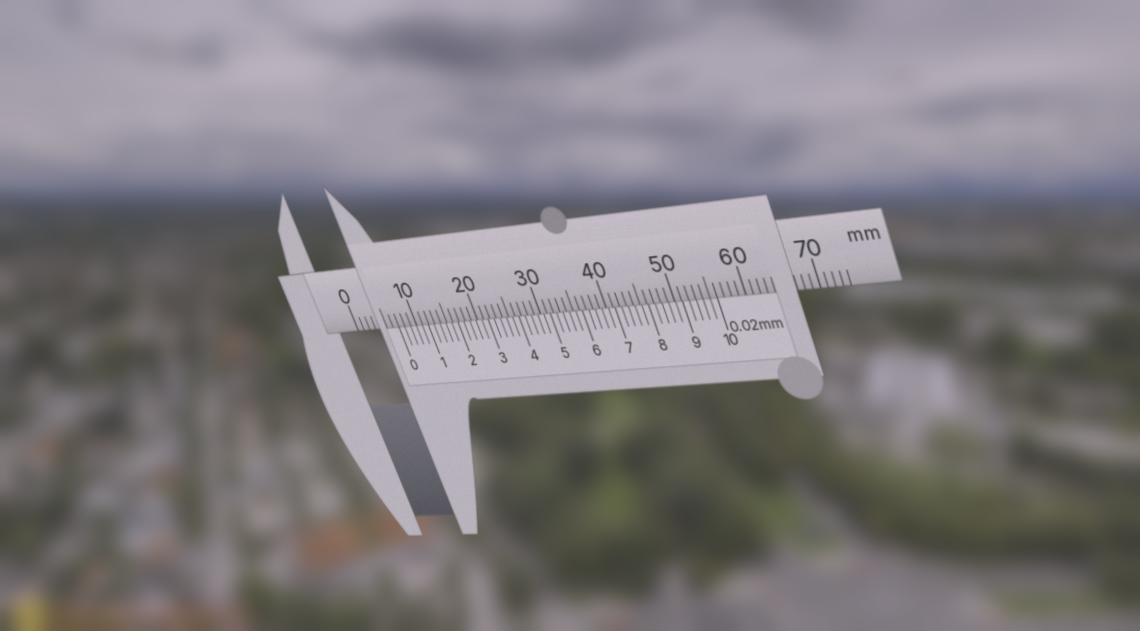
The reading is 7.0 mm
